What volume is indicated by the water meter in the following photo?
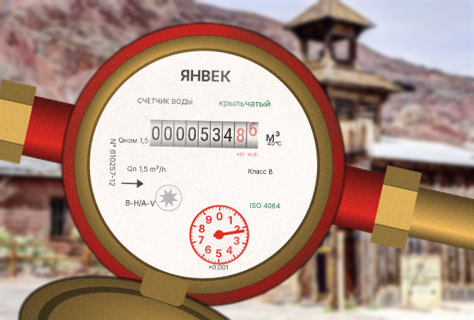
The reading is 534.862 m³
